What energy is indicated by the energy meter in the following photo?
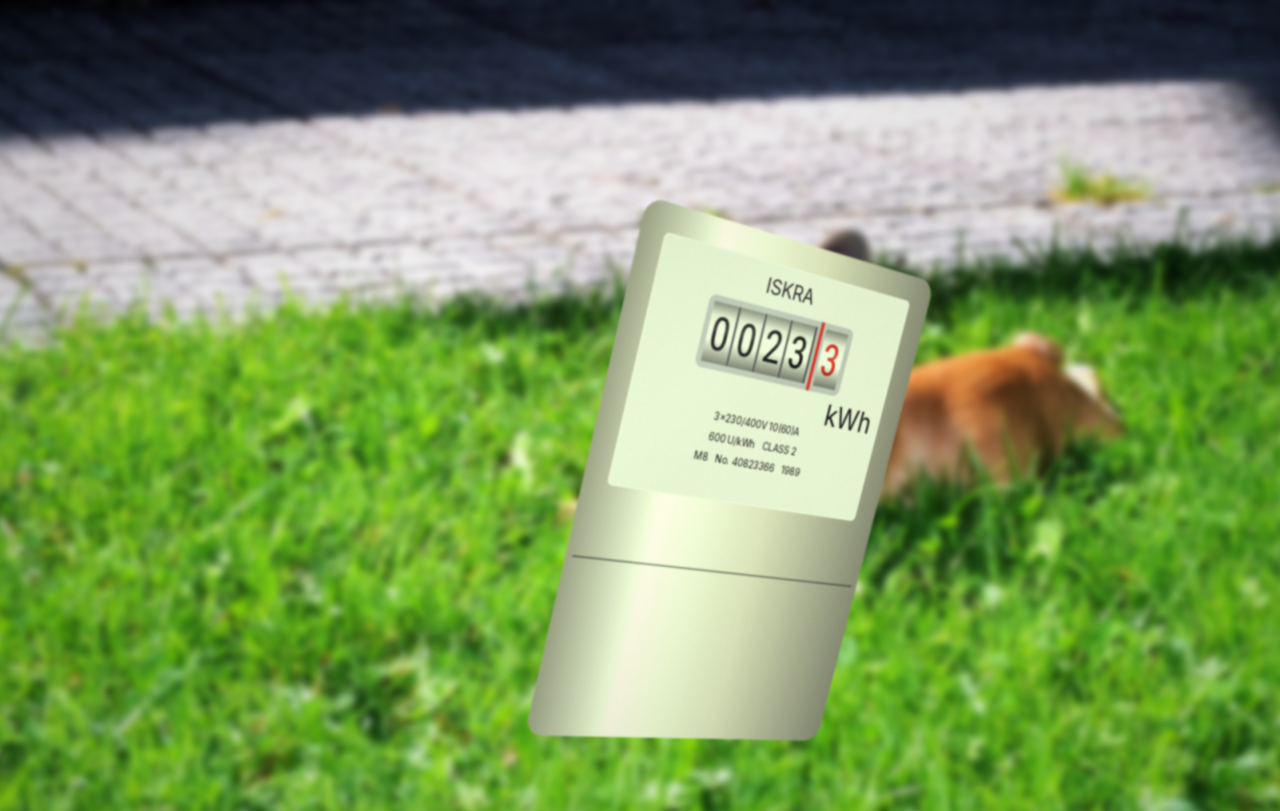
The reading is 23.3 kWh
